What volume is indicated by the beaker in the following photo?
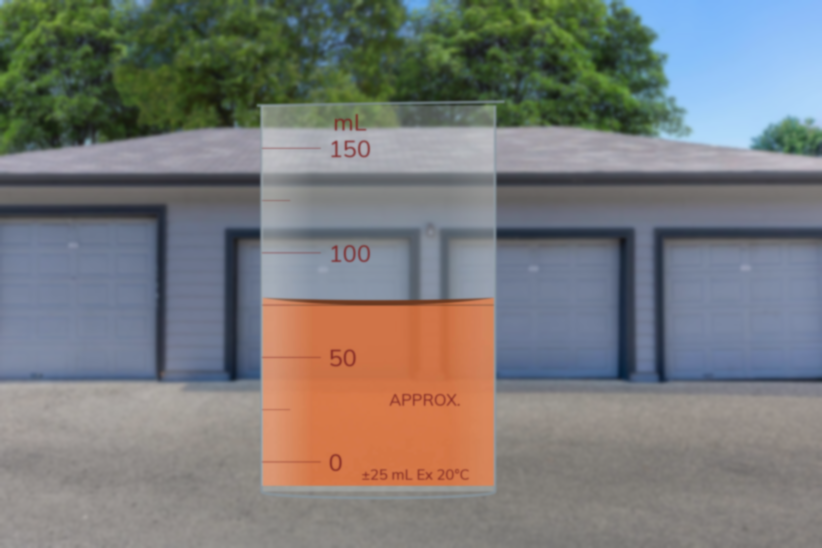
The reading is 75 mL
